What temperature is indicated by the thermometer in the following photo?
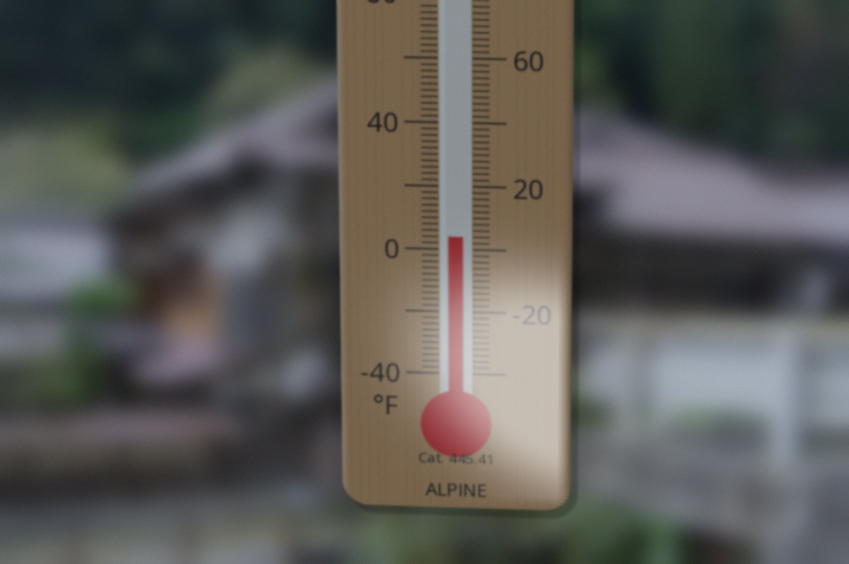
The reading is 4 °F
